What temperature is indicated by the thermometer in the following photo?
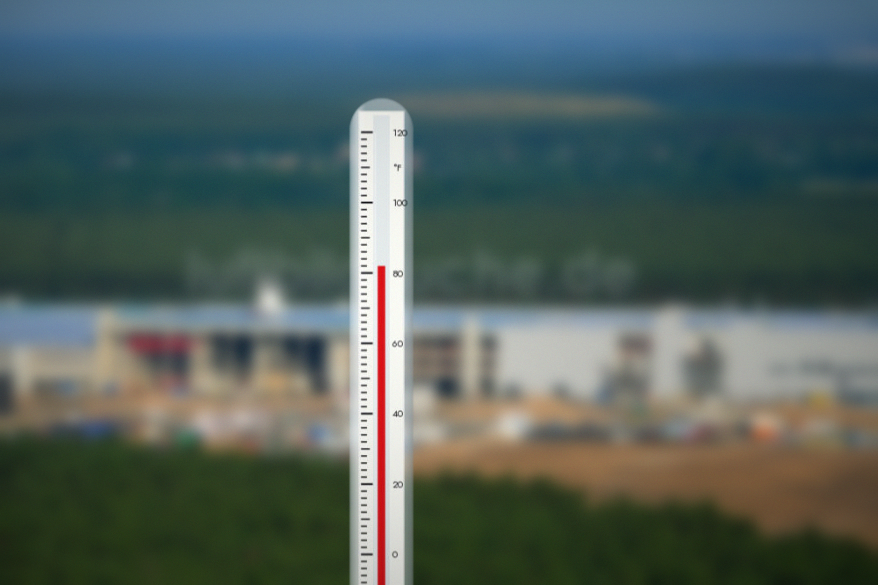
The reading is 82 °F
